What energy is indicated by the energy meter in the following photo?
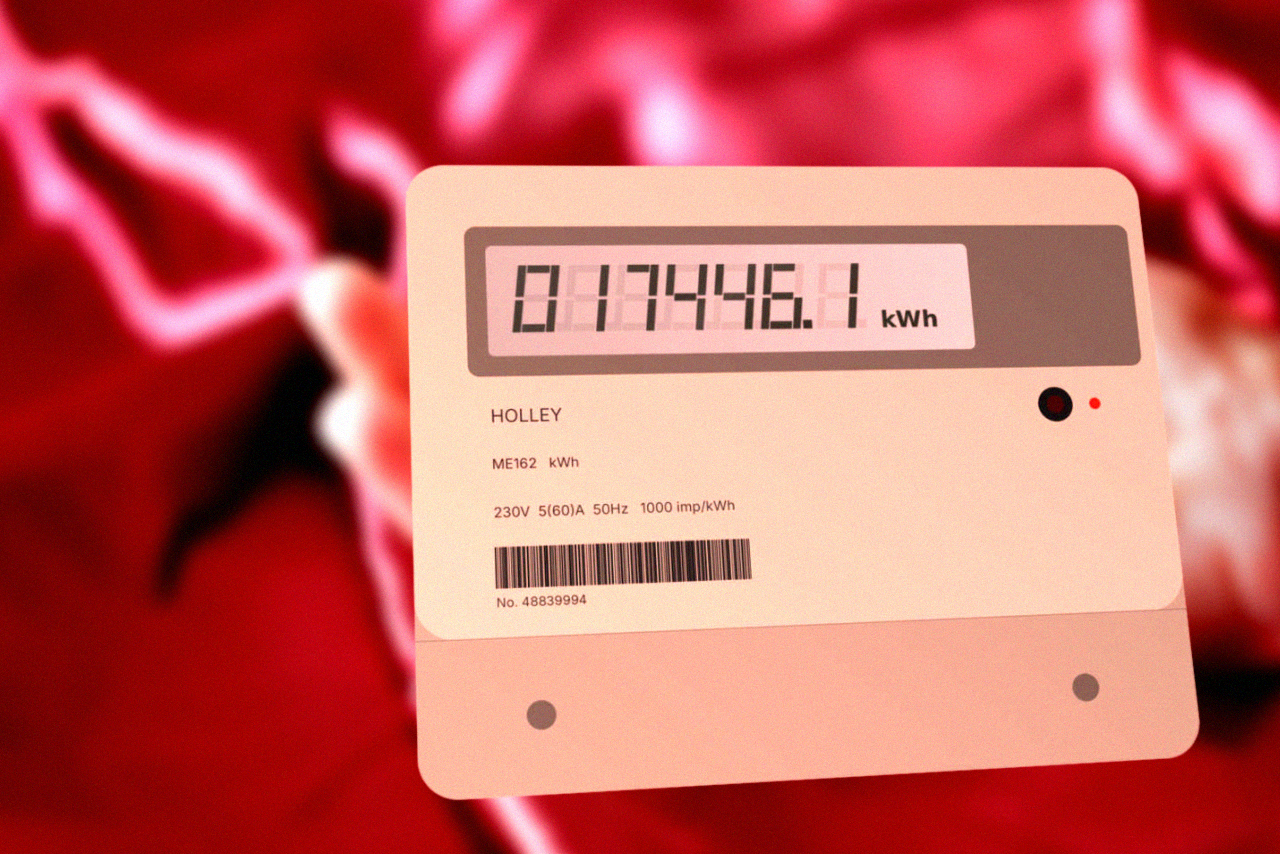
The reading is 17446.1 kWh
